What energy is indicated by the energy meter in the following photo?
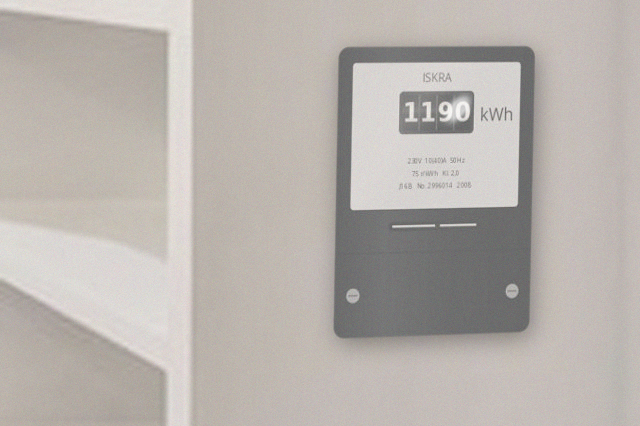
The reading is 1190 kWh
